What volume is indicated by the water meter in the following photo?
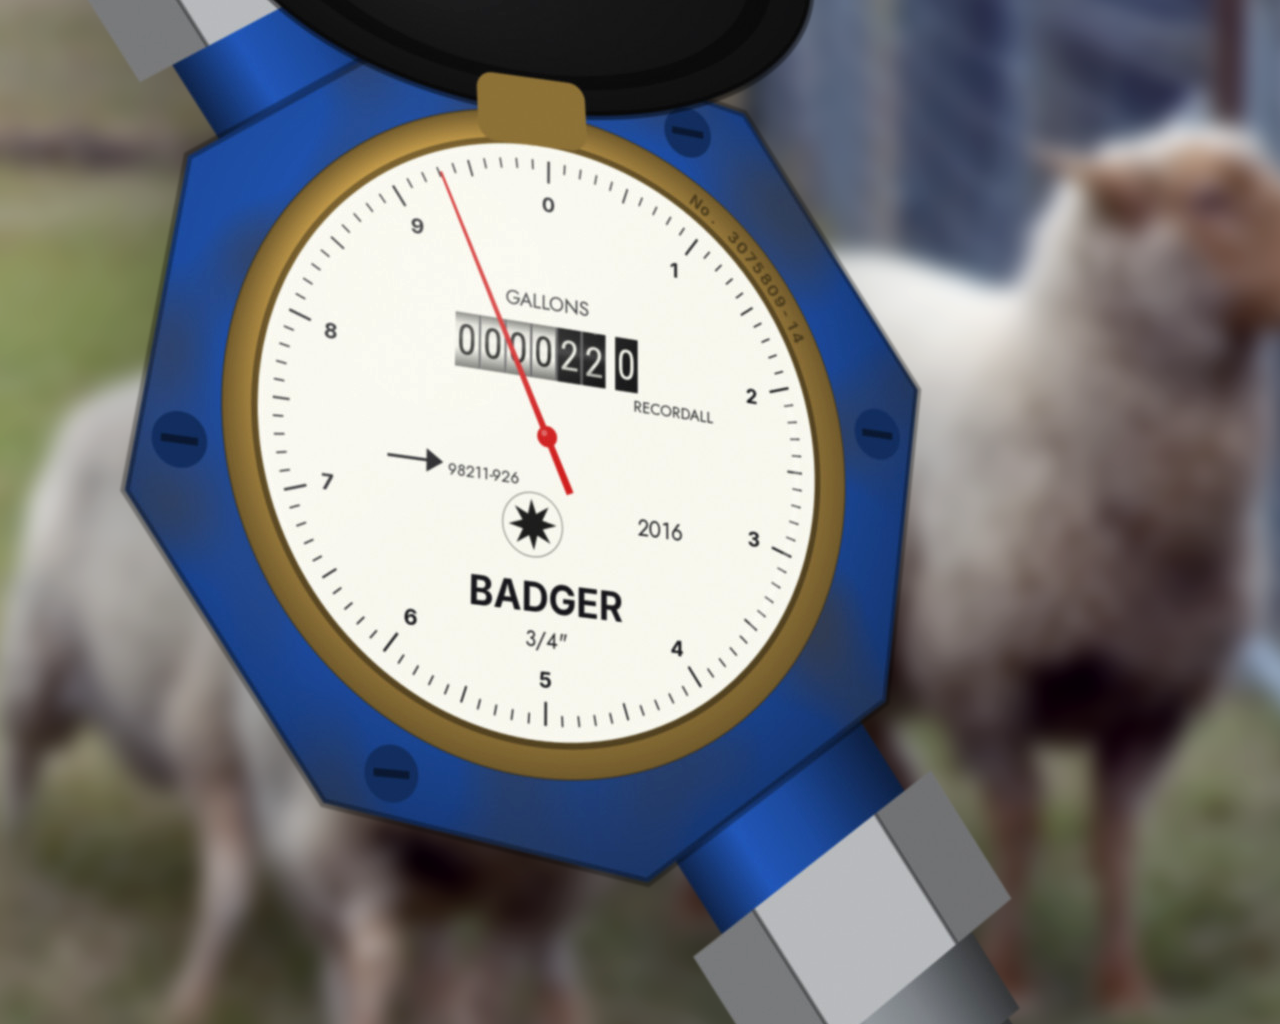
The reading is 219.3 gal
